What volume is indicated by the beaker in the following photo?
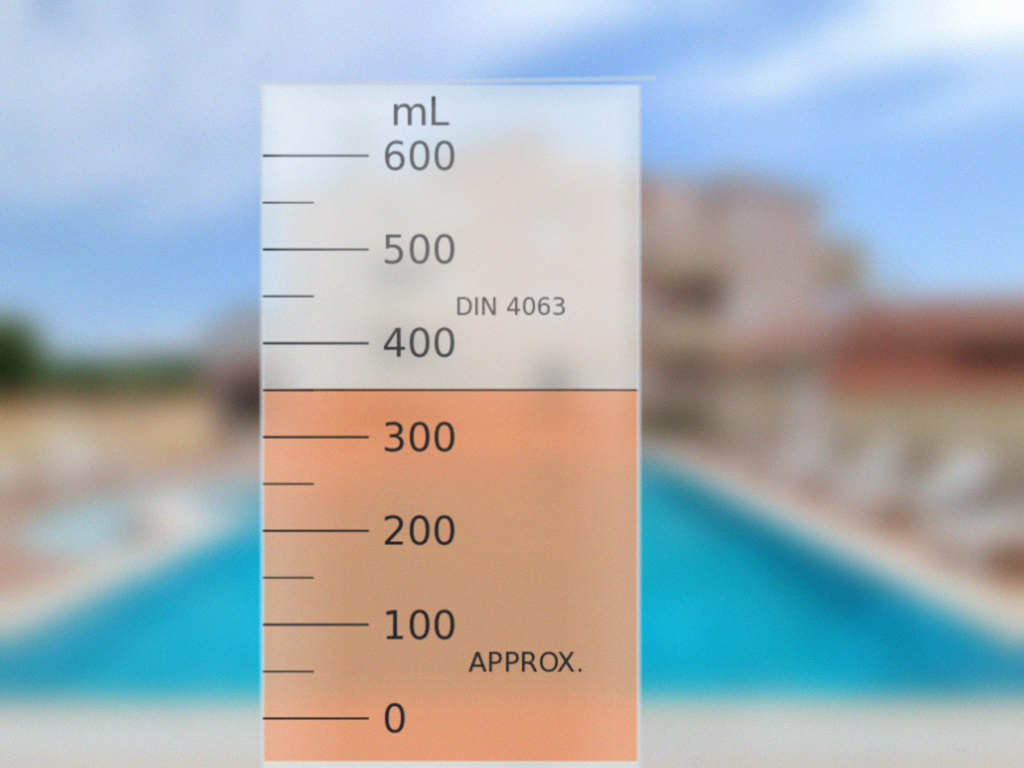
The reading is 350 mL
